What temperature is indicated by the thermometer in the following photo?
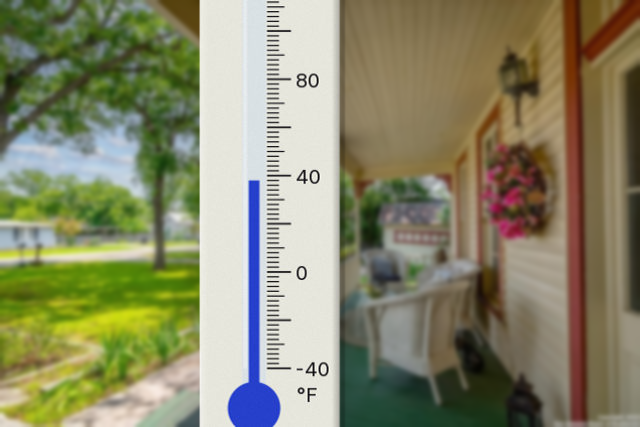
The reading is 38 °F
